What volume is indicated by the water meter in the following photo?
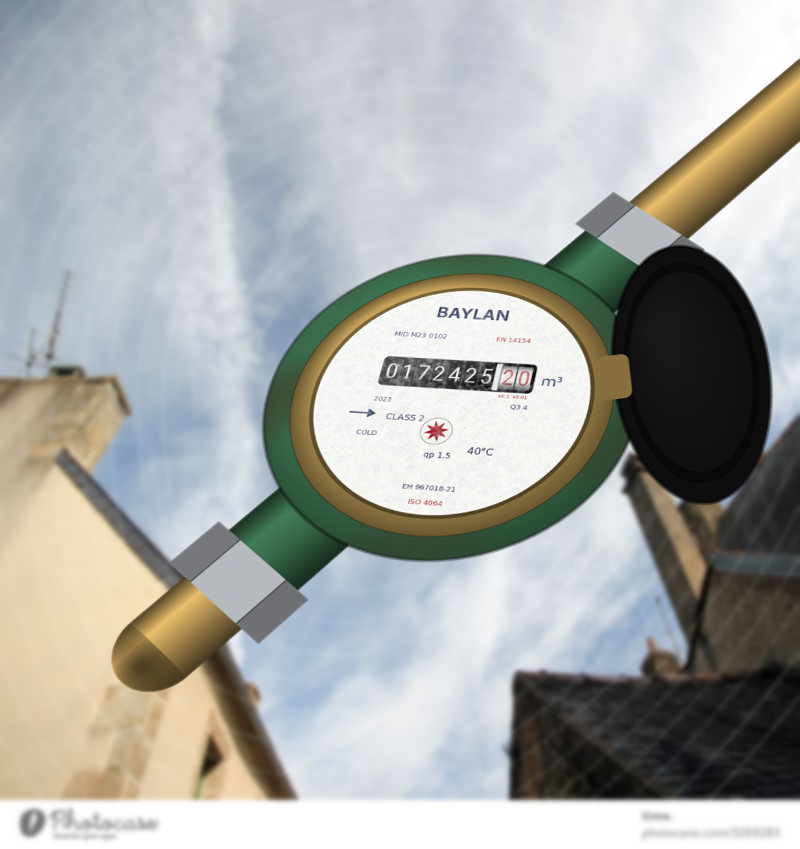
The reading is 172425.20 m³
